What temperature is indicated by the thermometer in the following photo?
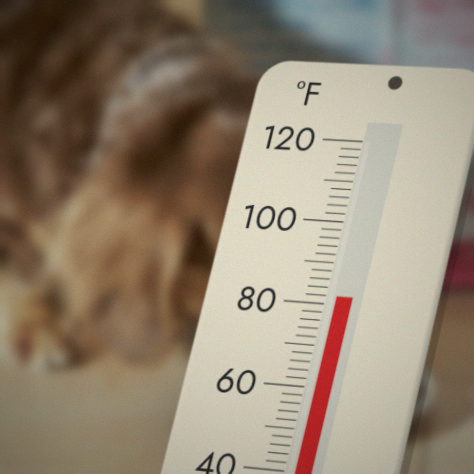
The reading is 82 °F
